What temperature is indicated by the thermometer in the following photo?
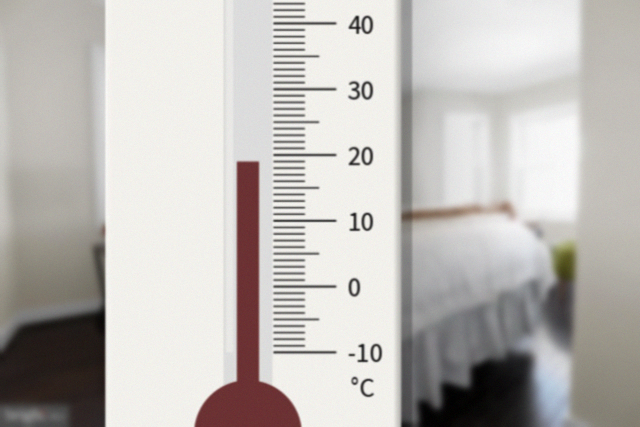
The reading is 19 °C
